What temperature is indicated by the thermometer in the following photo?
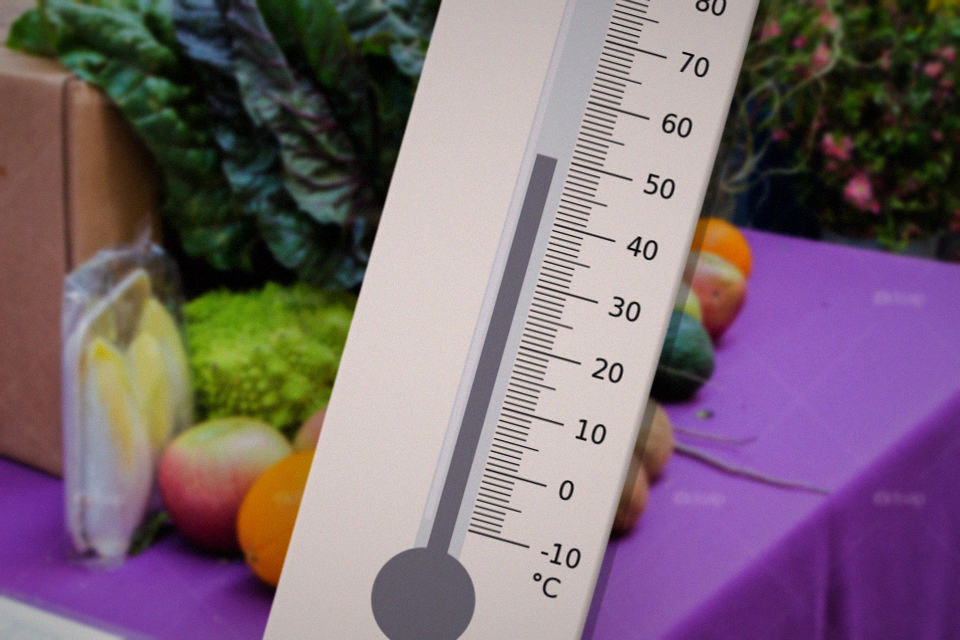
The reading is 50 °C
